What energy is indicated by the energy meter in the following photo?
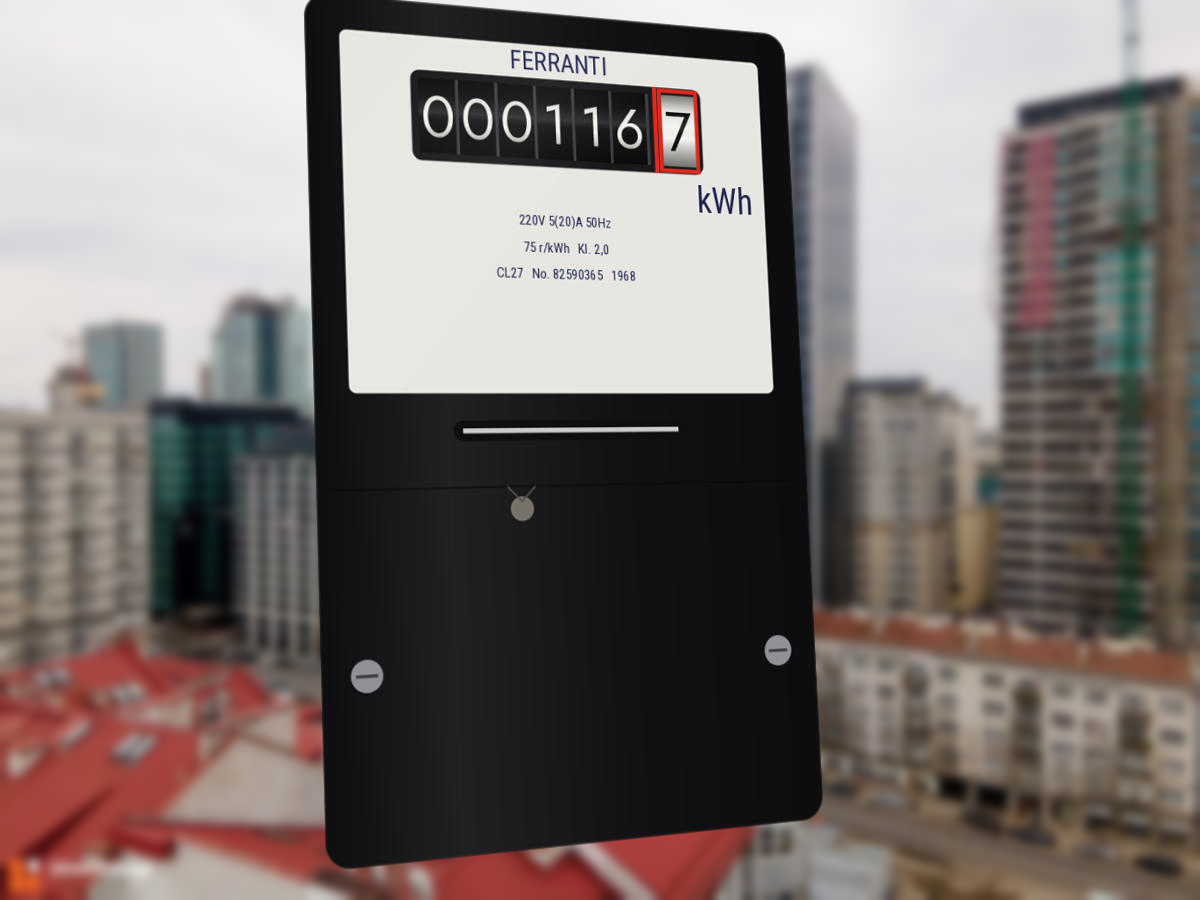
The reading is 116.7 kWh
